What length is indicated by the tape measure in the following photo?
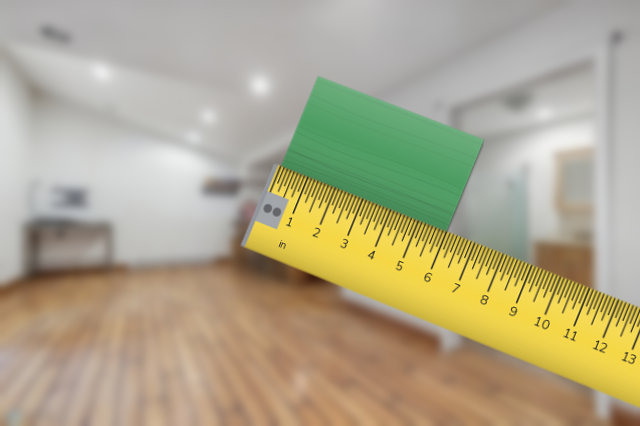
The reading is 6 in
